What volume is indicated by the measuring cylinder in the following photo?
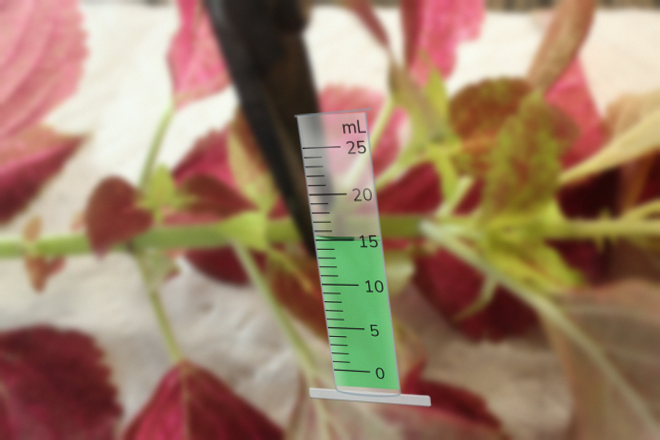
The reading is 15 mL
